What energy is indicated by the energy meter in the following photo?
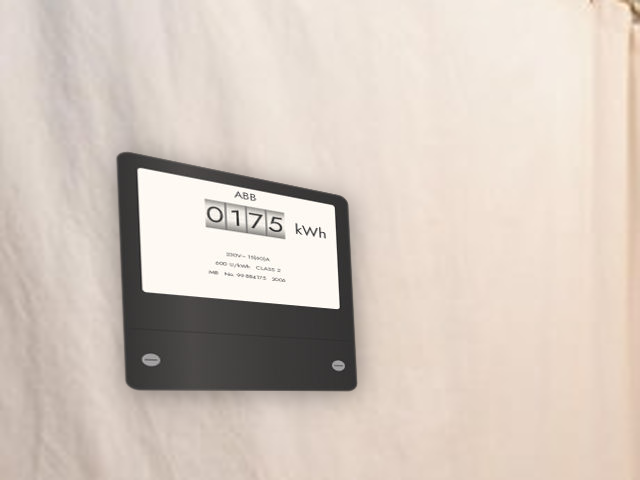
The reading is 175 kWh
